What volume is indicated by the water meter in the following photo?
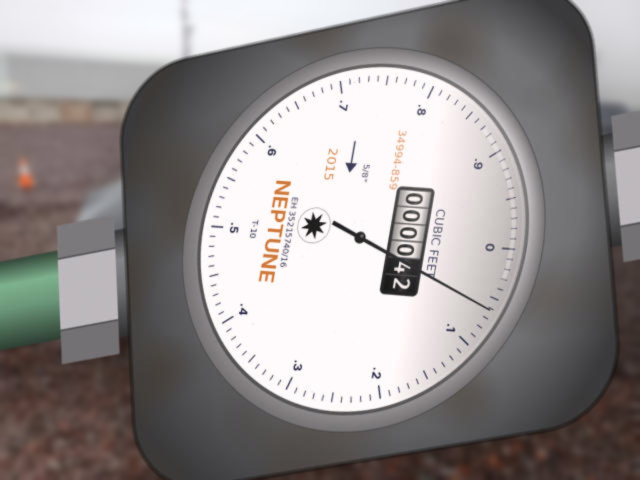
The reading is 42.06 ft³
